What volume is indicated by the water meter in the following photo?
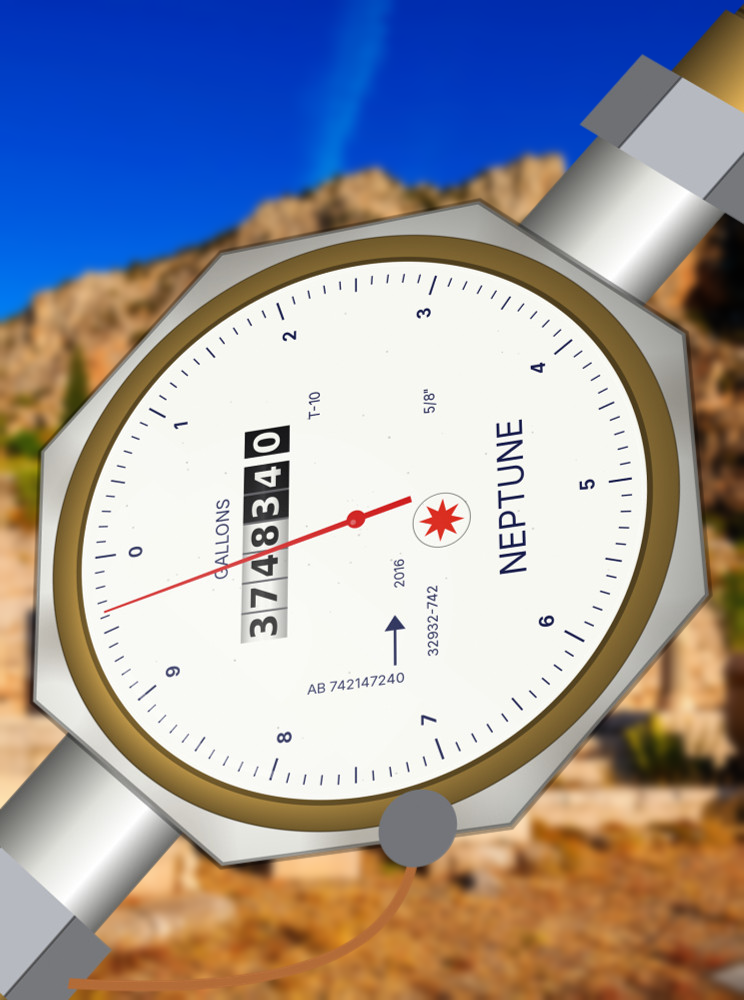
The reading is 3748339.6 gal
